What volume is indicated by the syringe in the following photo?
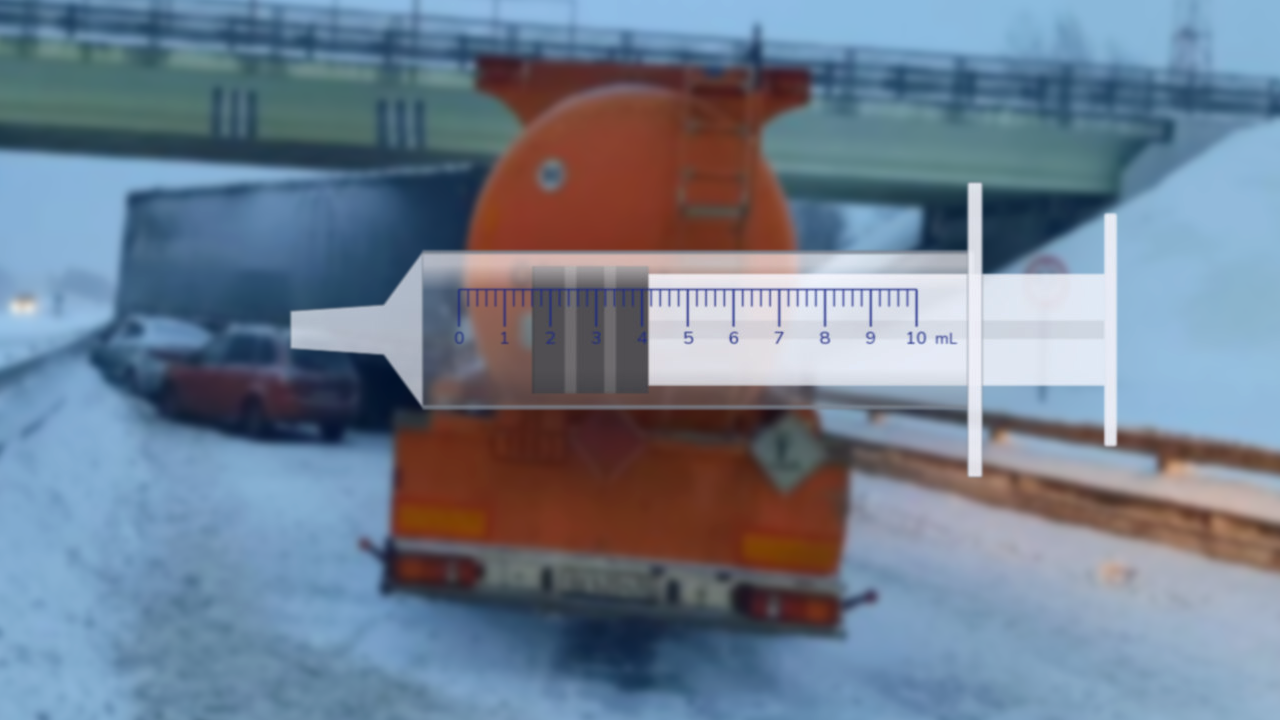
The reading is 1.6 mL
